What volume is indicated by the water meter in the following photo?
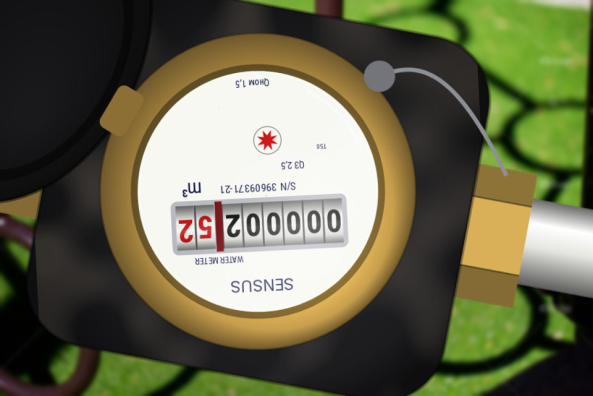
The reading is 2.52 m³
